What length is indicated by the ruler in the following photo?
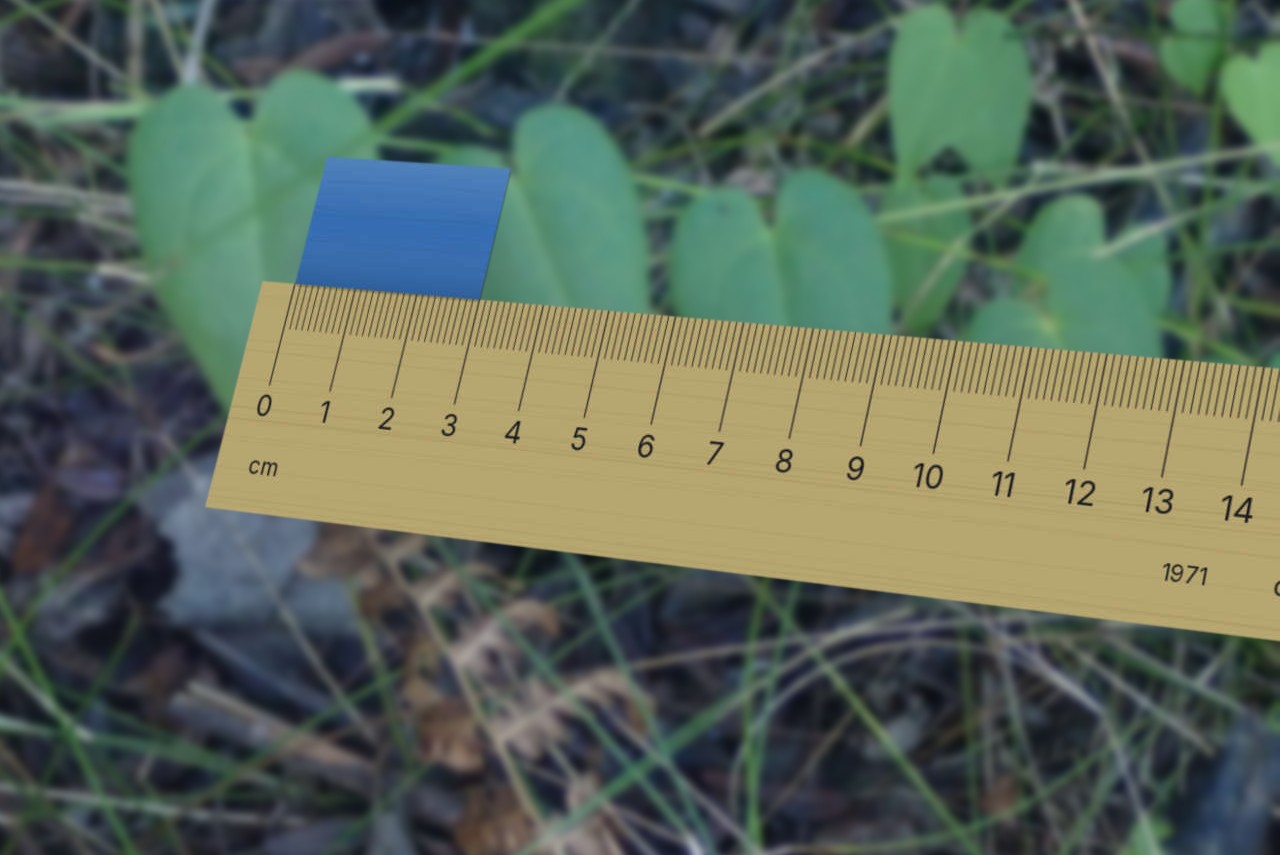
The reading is 3 cm
